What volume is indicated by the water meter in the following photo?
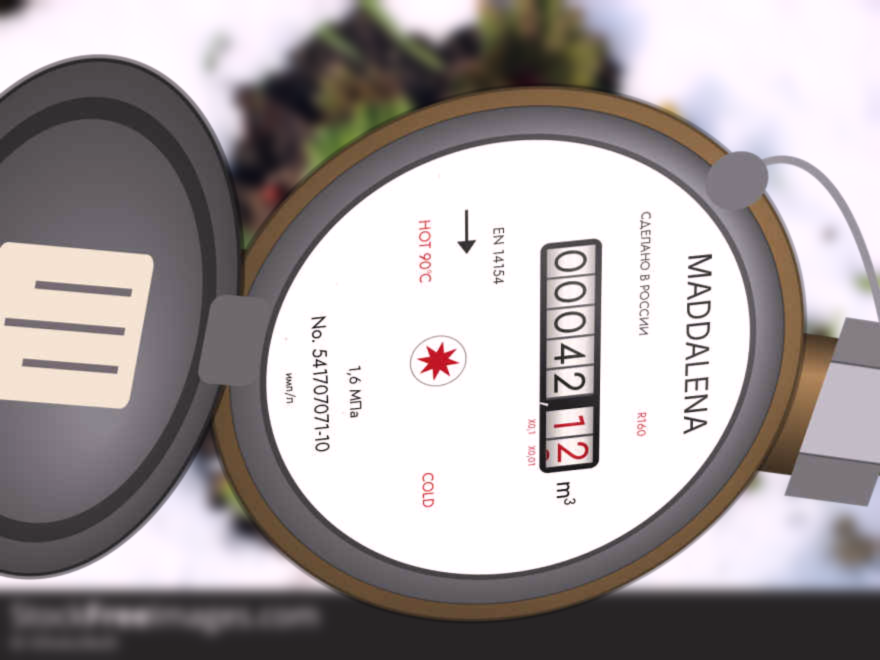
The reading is 42.12 m³
